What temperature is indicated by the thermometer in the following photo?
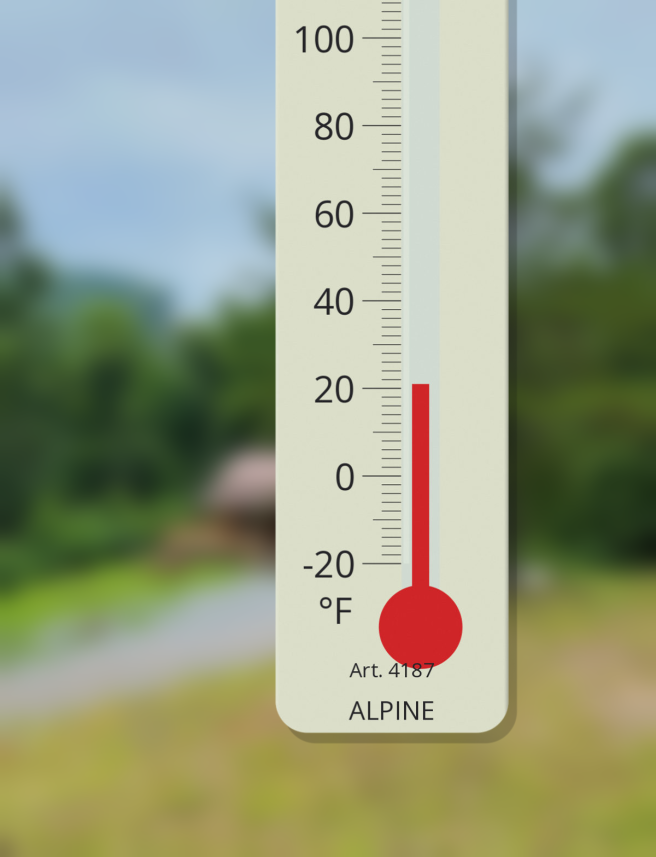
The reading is 21 °F
